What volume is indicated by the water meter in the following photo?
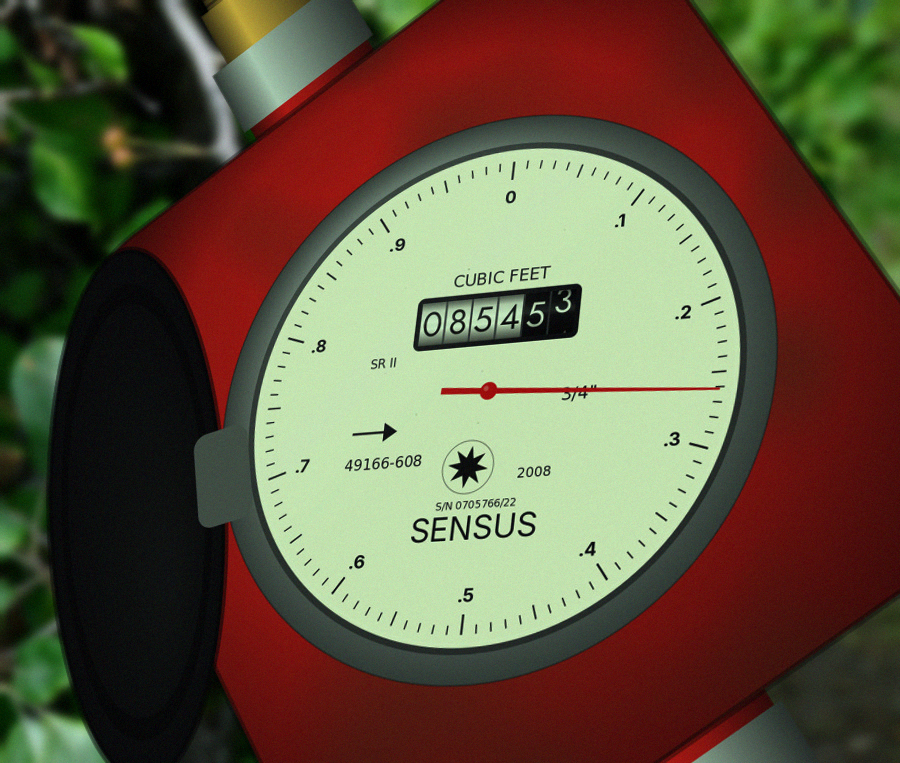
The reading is 85453.26 ft³
